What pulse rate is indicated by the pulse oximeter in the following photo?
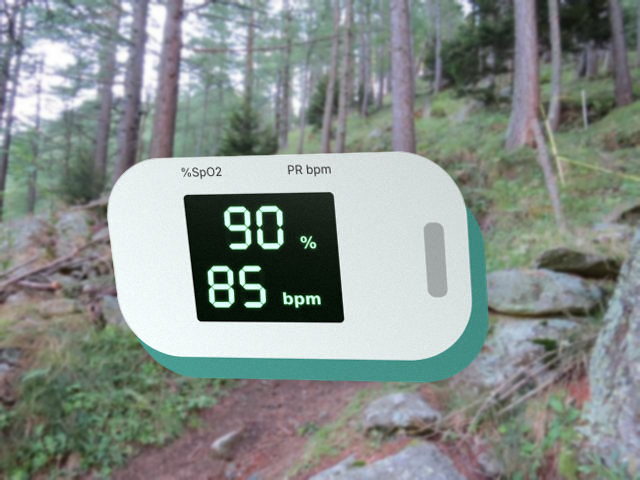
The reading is 85 bpm
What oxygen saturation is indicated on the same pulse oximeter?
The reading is 90 %
